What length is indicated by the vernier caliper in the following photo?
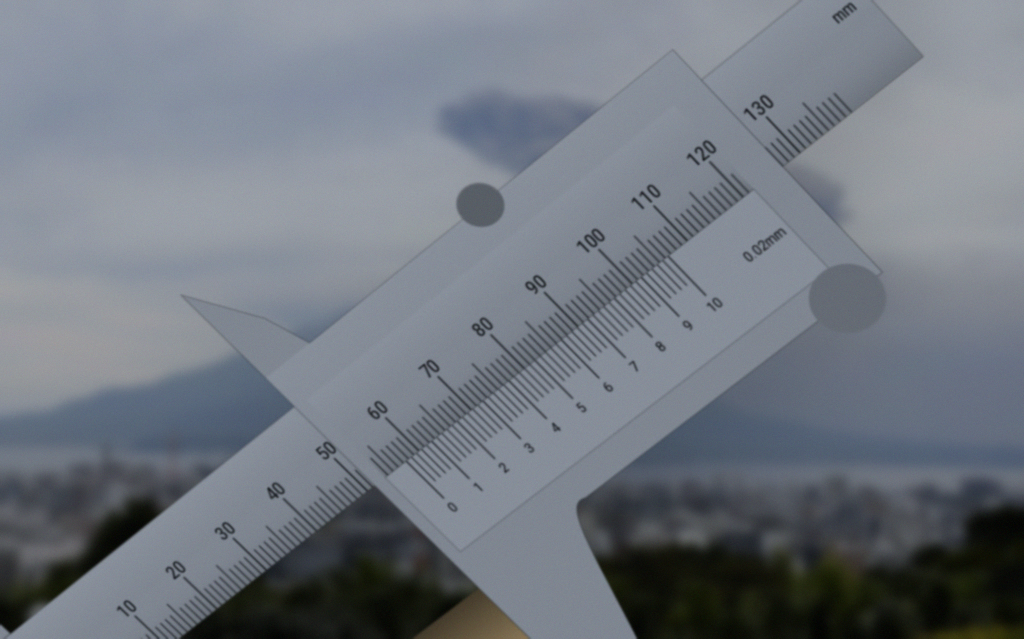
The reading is 57.5 mm
